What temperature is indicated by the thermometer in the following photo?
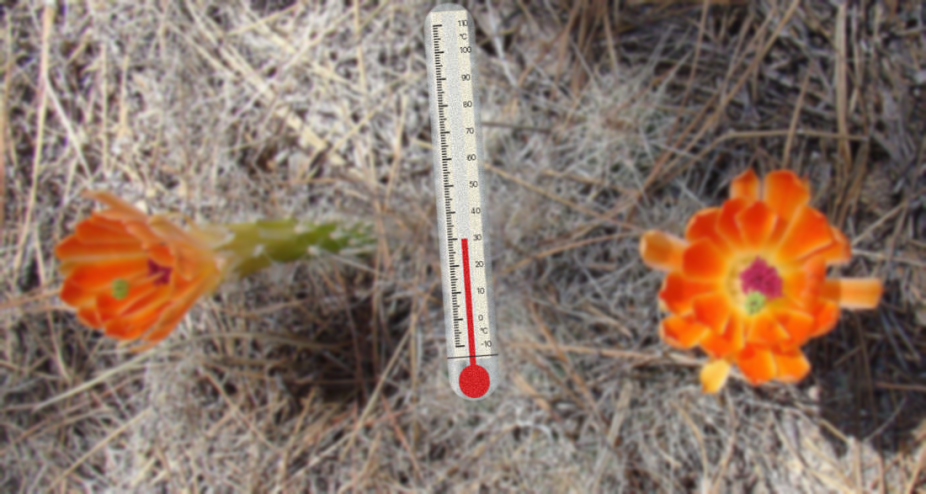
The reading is 30 °C
